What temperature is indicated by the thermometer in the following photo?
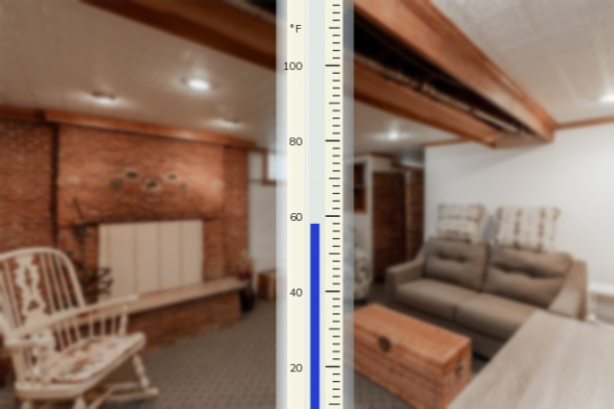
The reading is 58 °F
